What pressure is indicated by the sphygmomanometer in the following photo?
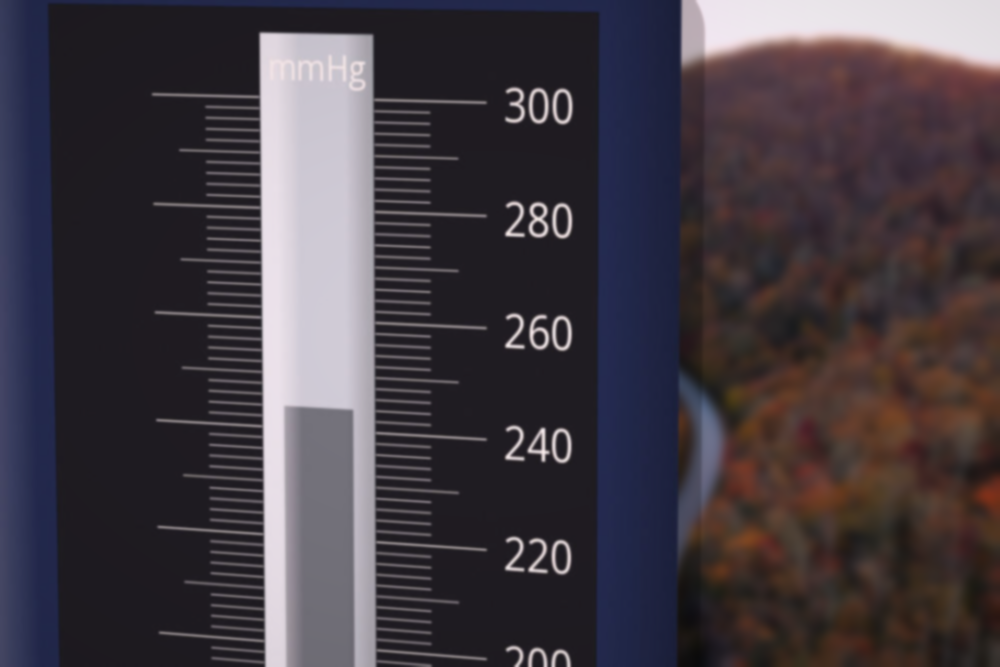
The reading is 244 mmHg
